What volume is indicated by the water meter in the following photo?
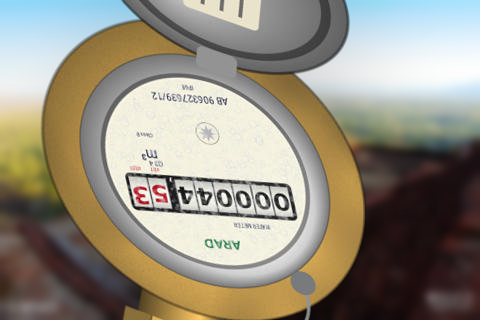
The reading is 44.53 m³
